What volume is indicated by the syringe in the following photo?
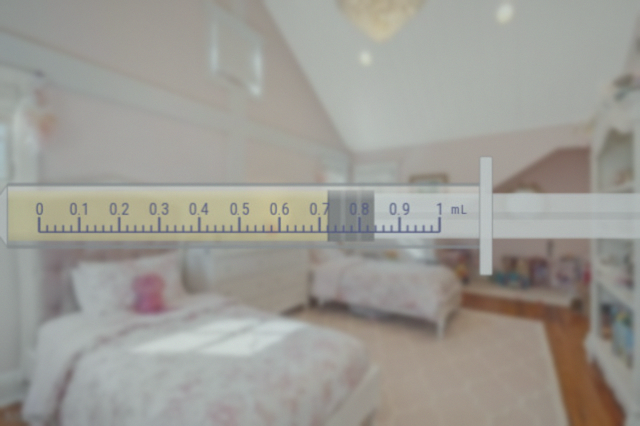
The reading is 0.72 mL
